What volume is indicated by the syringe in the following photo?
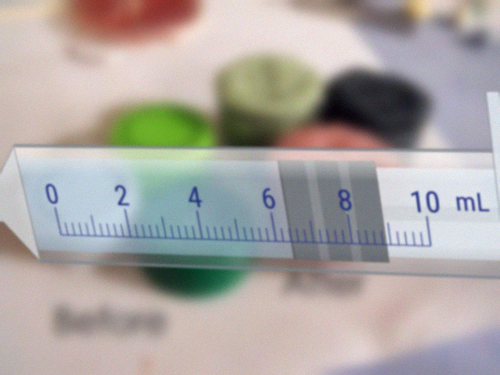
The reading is 6.4 mL
